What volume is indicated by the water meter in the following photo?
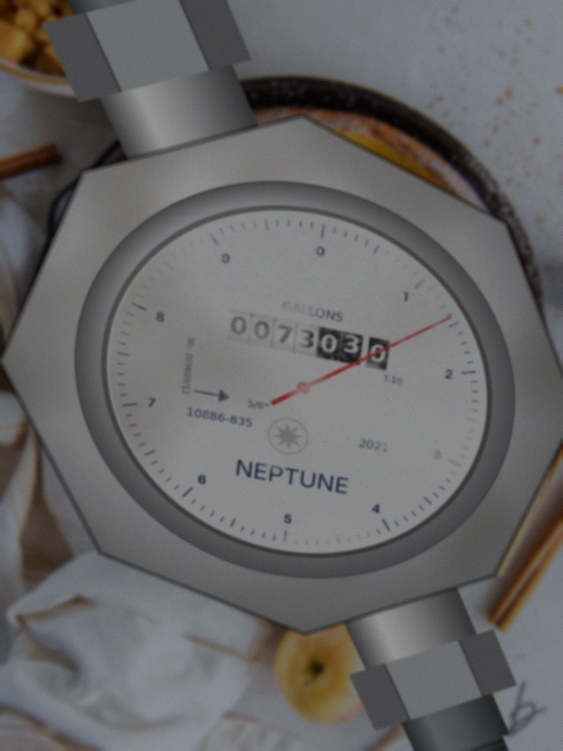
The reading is 73031.4 gal
